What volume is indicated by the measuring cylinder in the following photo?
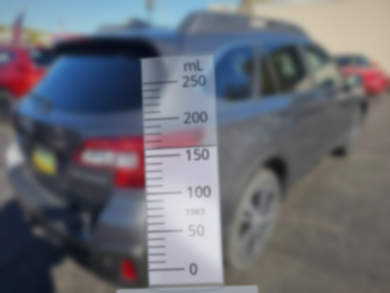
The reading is 160 mL
